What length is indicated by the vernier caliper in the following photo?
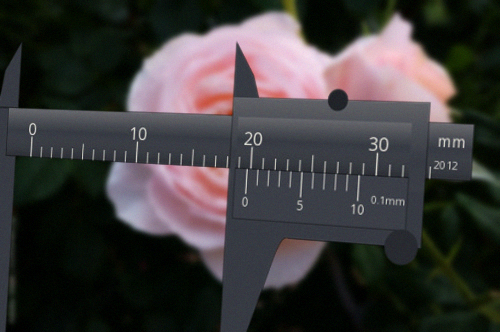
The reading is 19.7 mm
